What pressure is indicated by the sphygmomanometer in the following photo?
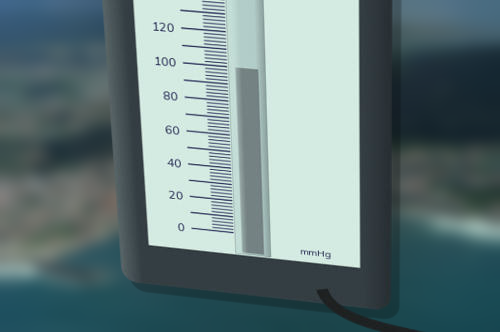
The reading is 100 mmHg
